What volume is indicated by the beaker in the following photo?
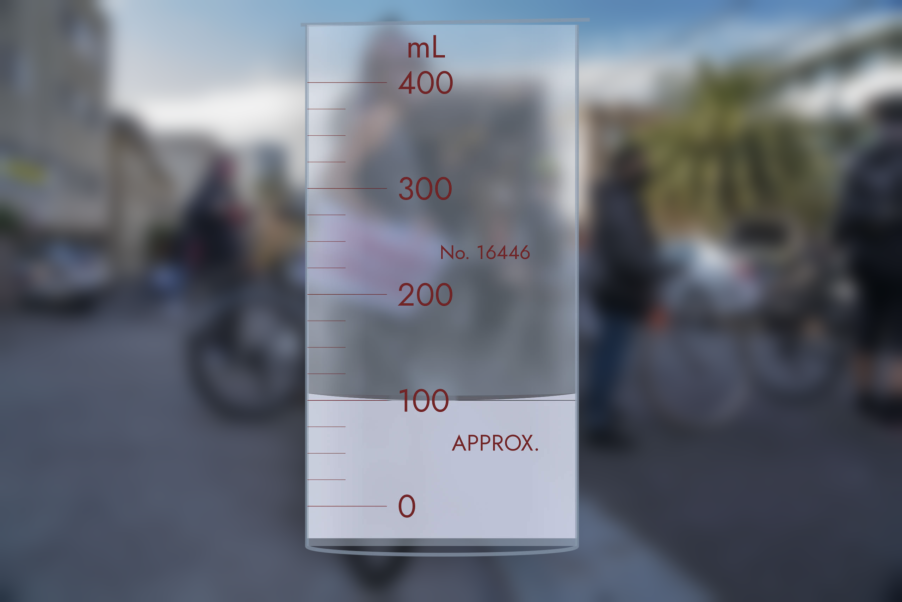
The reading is 100 mL
